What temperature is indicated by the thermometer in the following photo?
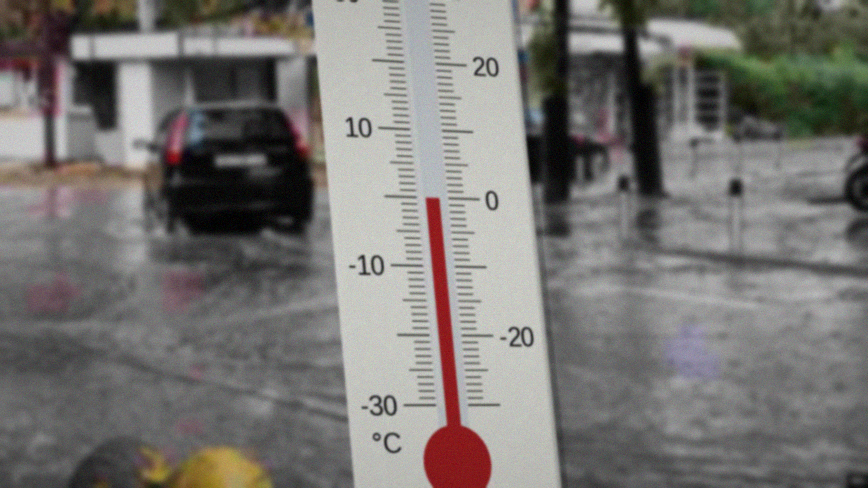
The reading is 0 °C
